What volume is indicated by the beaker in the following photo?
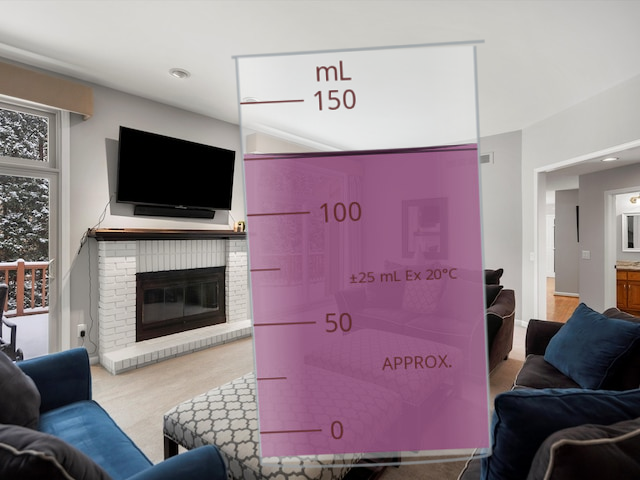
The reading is 125 mL
